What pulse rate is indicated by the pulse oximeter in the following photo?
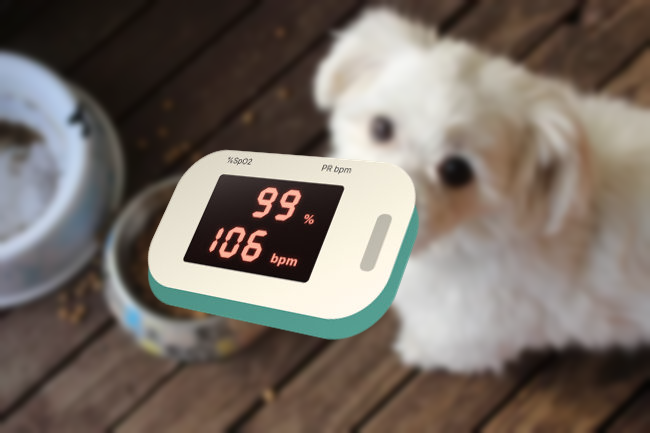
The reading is 106 bpm
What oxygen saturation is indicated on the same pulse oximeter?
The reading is 99 %
